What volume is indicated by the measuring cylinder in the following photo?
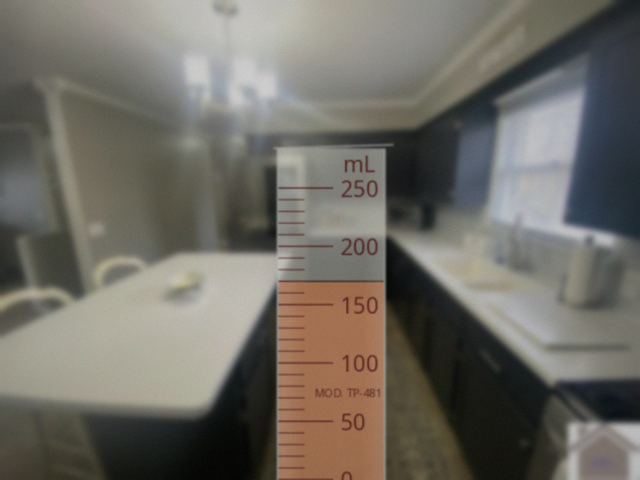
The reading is 170 mL
